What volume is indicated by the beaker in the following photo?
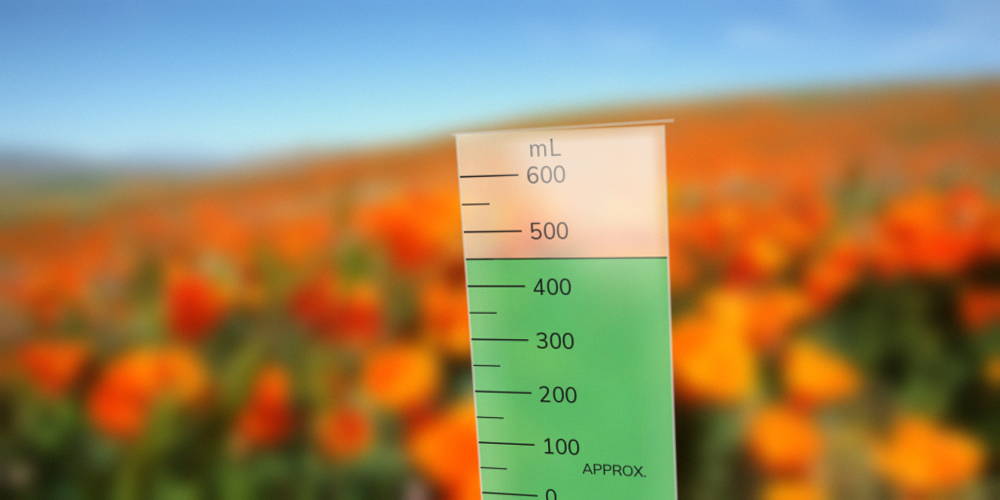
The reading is 450 mL
